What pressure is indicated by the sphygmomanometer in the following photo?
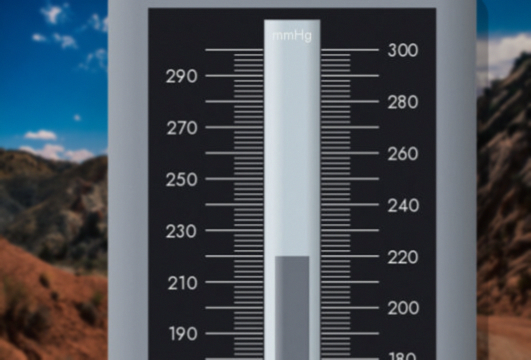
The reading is 220 mmHg
